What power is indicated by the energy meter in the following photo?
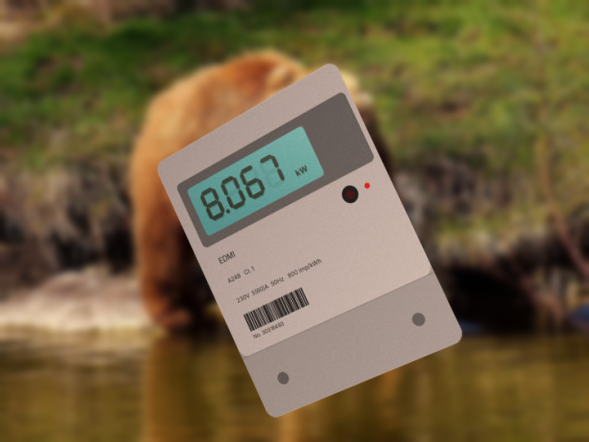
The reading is 8.067 kW
